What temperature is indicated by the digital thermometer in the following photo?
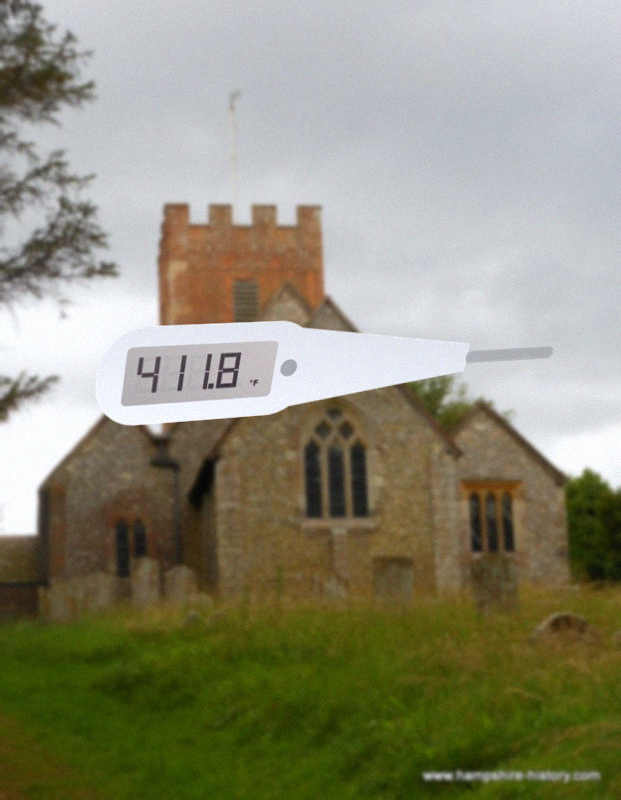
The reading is 411.8 °F
